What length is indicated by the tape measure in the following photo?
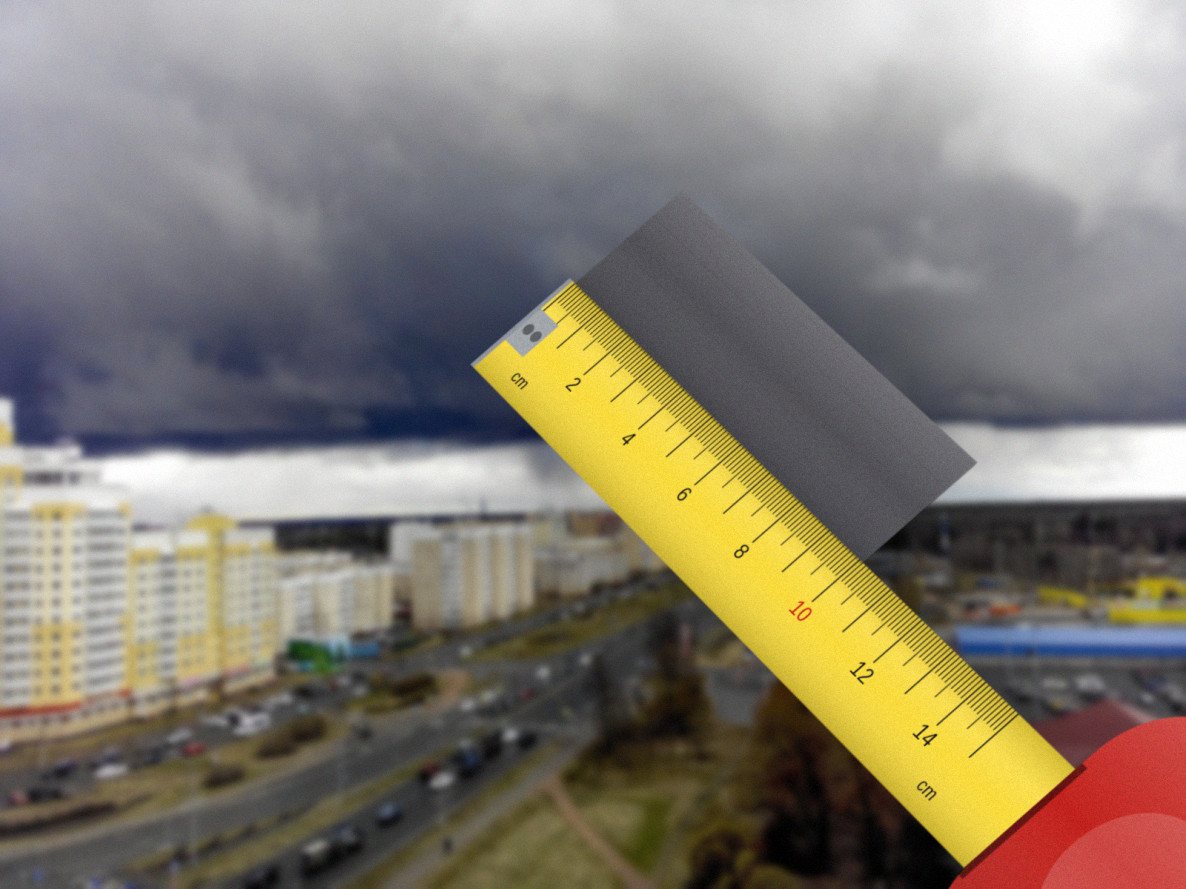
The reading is 10.1 cm
